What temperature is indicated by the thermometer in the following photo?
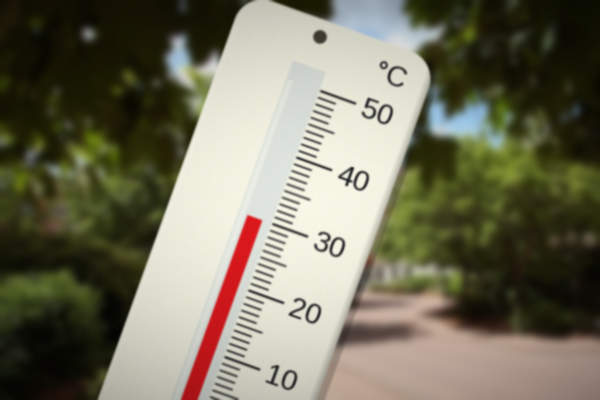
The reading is 30 °C
